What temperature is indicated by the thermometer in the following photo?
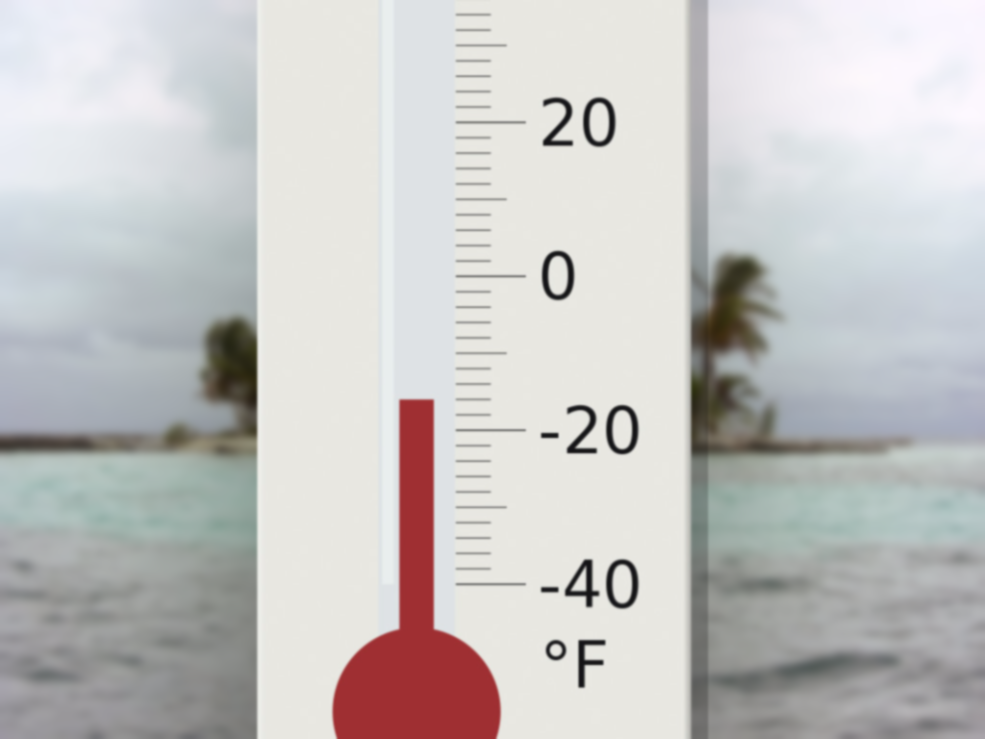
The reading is -16 °F
